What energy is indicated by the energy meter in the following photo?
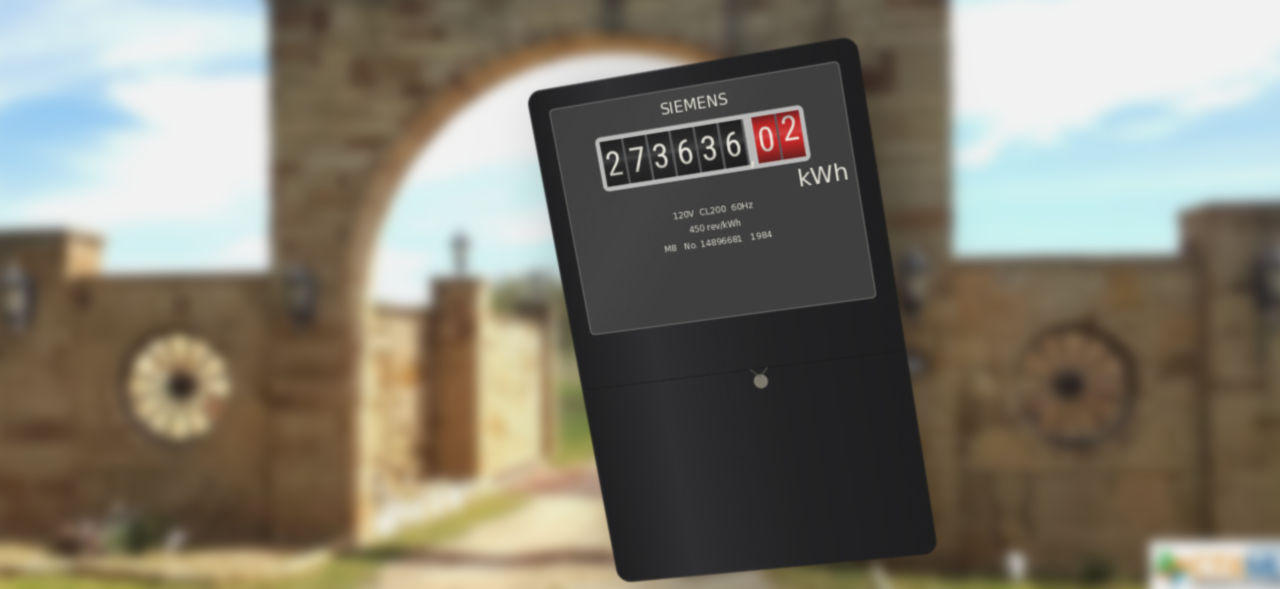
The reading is 273636.02 kWh
